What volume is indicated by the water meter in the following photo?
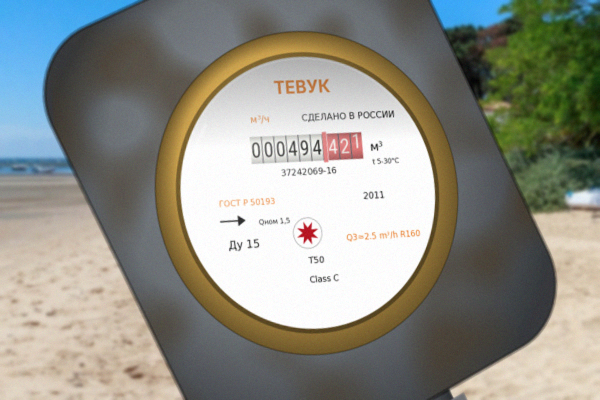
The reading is 494.421 m³
